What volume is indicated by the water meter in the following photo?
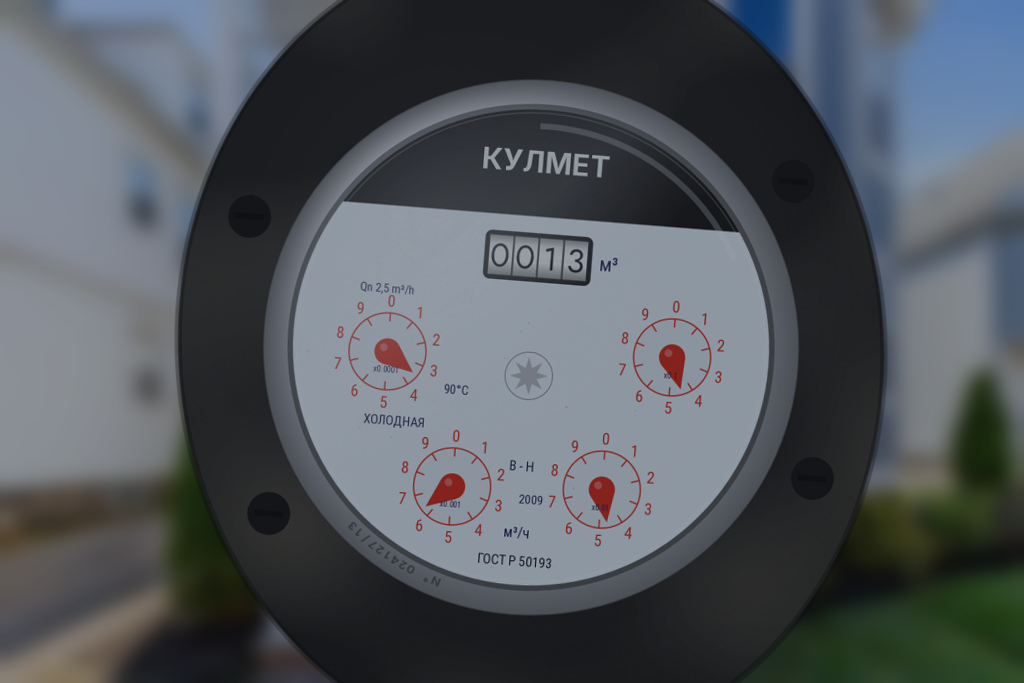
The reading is 13.4463 m³
